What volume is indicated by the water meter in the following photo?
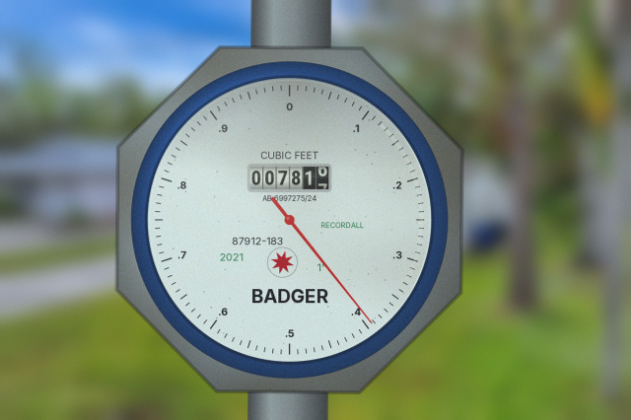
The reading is 7816.39 ft³
